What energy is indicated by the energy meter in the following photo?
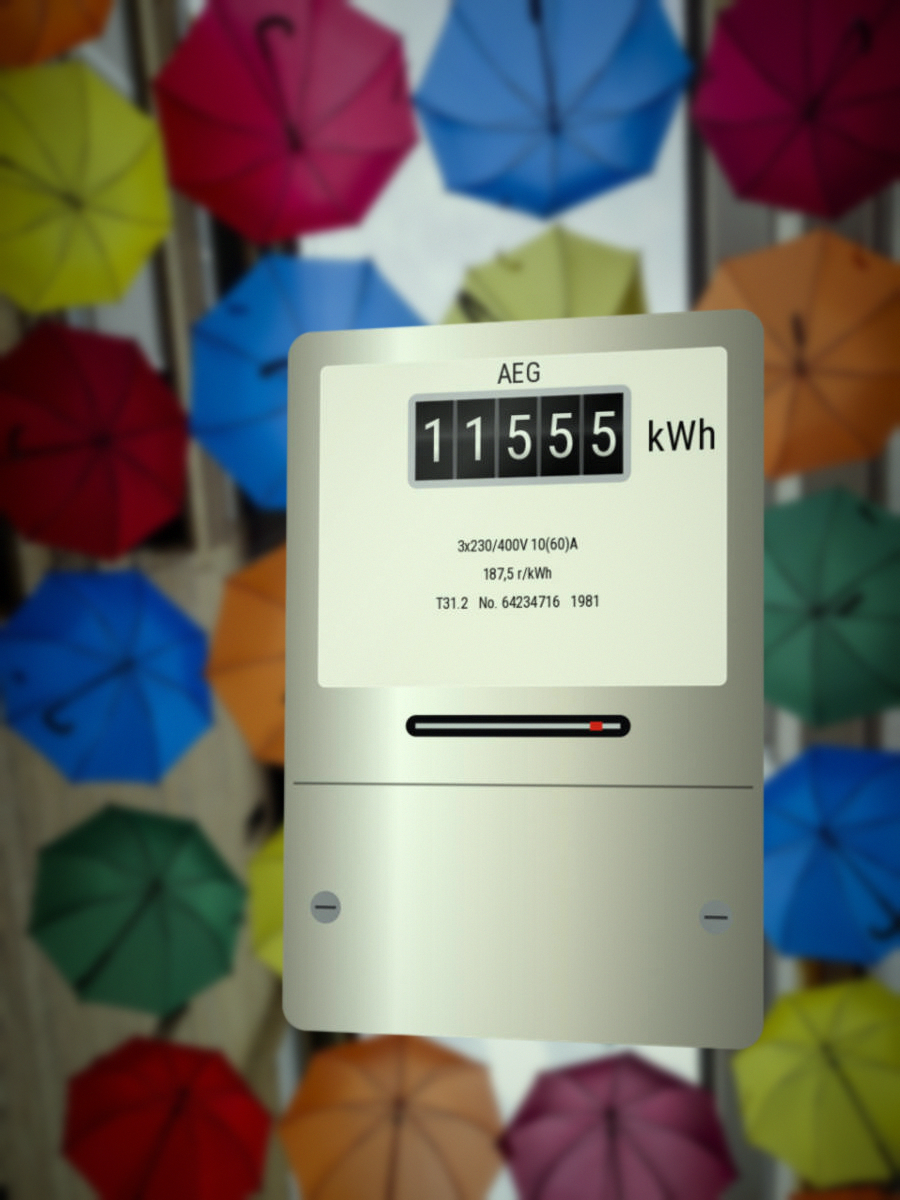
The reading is 11555 kWh
